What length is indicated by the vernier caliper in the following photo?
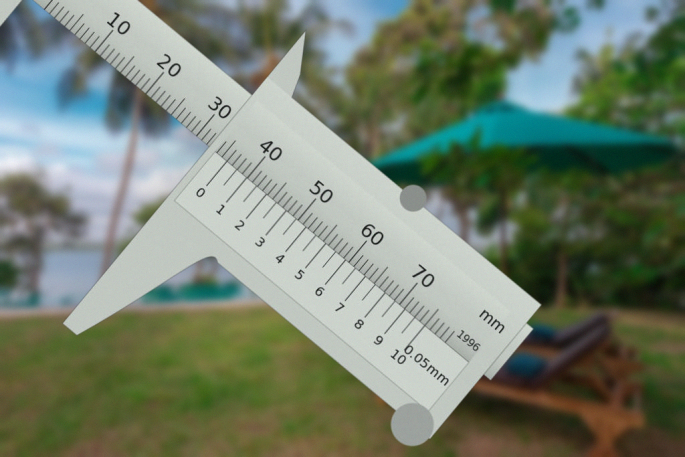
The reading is 36.0 mm
